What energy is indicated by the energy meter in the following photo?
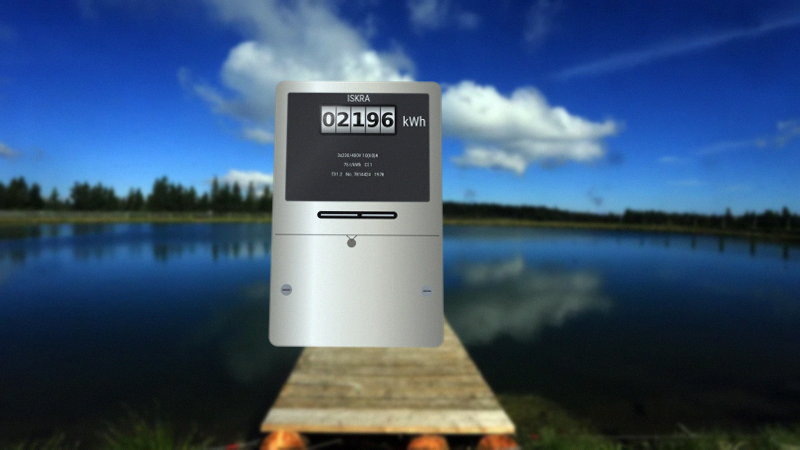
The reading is 2196 kWh
